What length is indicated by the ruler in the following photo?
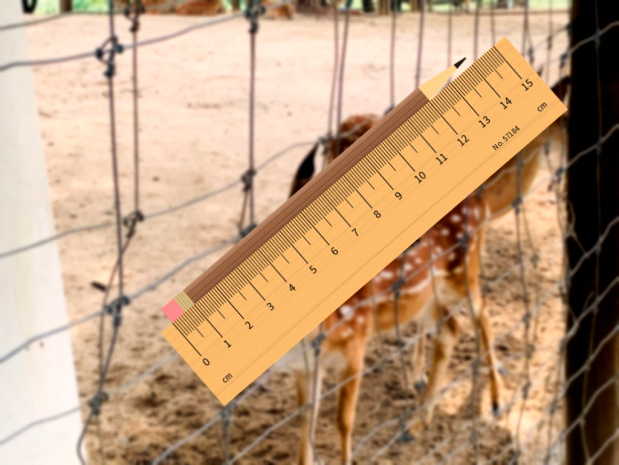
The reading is 14 cm
